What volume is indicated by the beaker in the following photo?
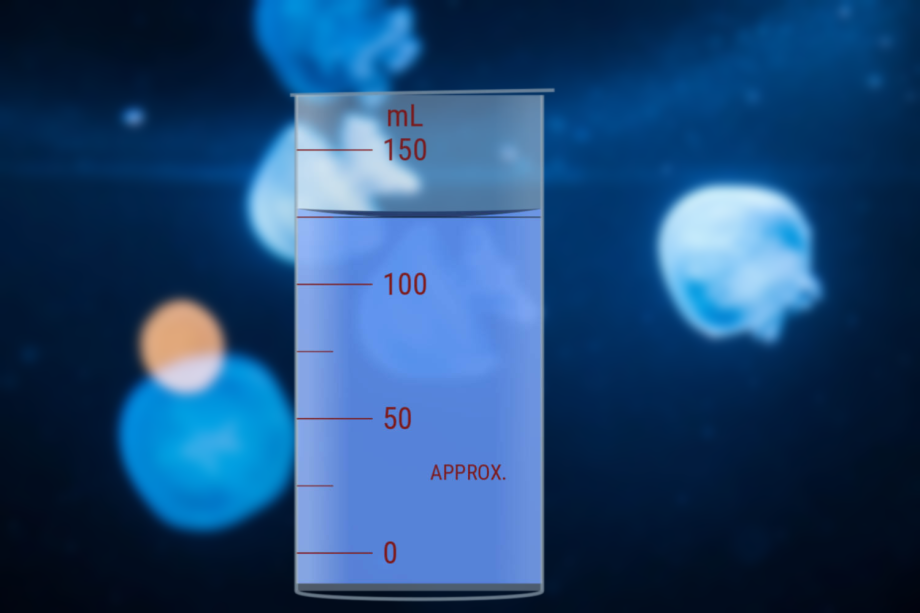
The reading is 125 mL
